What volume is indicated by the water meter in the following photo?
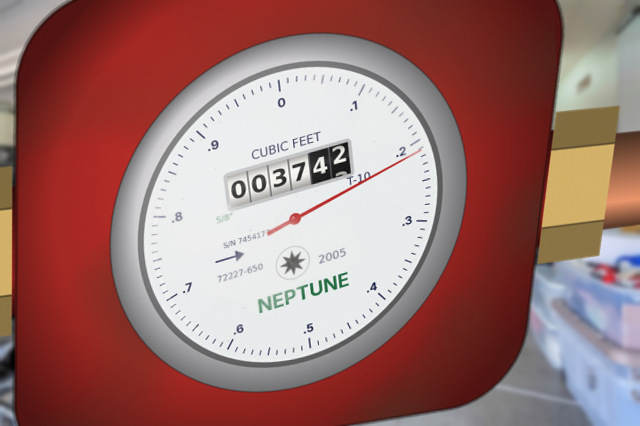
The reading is 3742.21 ft³
